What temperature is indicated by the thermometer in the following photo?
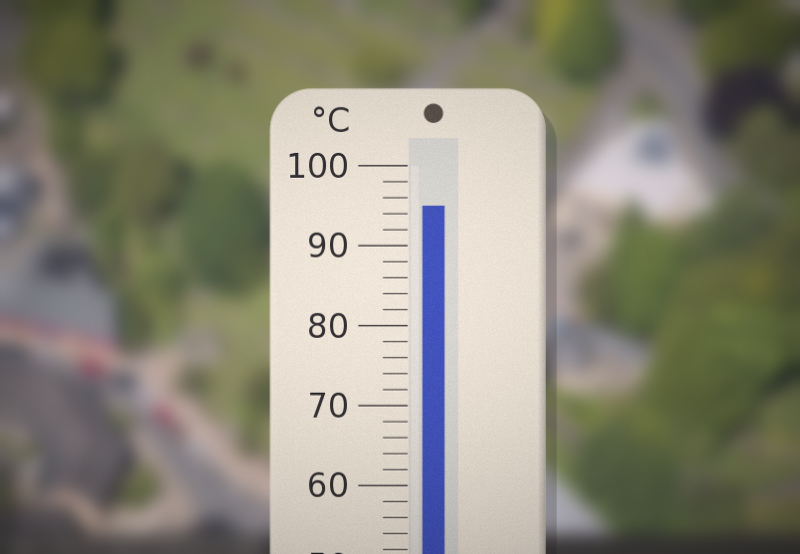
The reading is 95 °C
